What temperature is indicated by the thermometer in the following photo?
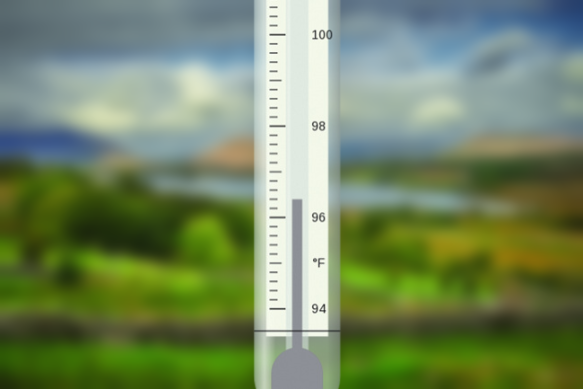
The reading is 96.4 °F
